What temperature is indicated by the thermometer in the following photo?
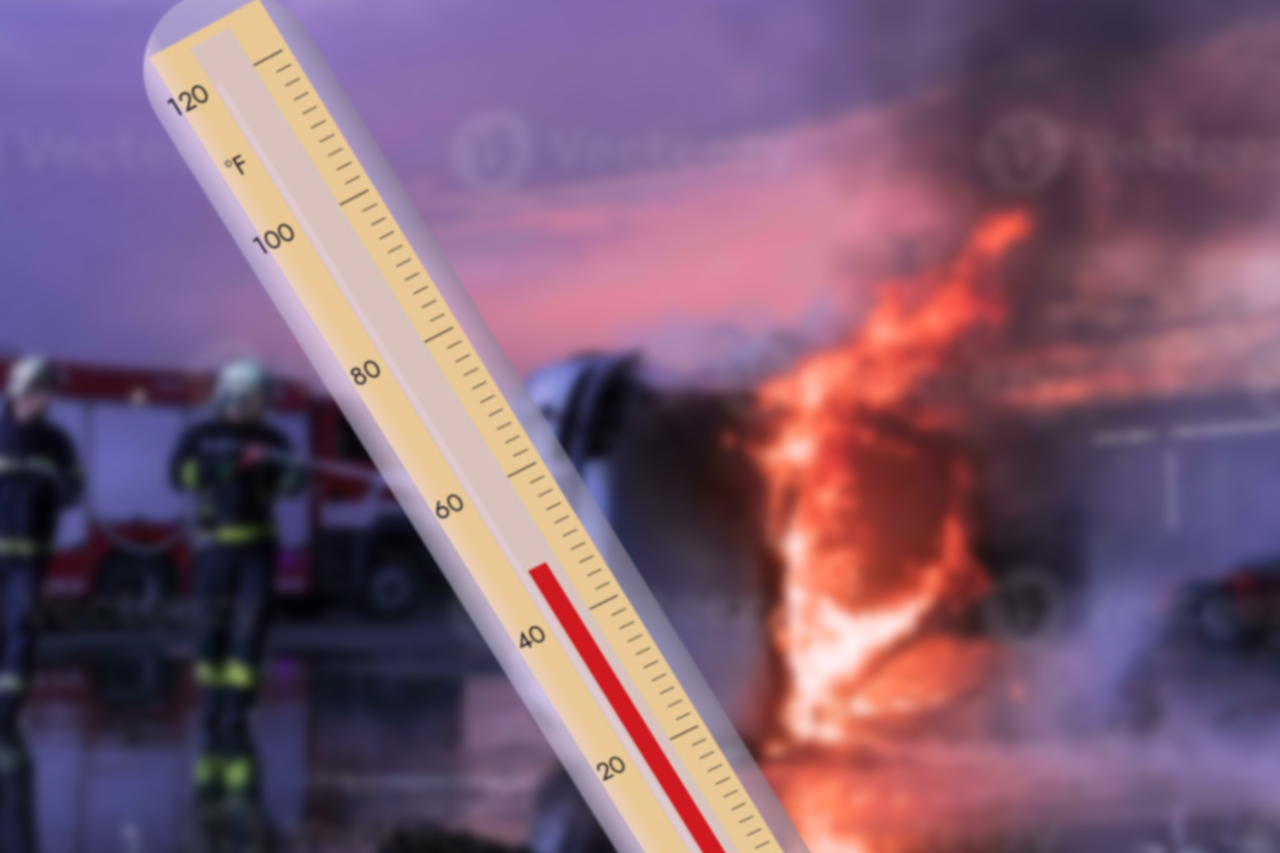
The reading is 48 °F
